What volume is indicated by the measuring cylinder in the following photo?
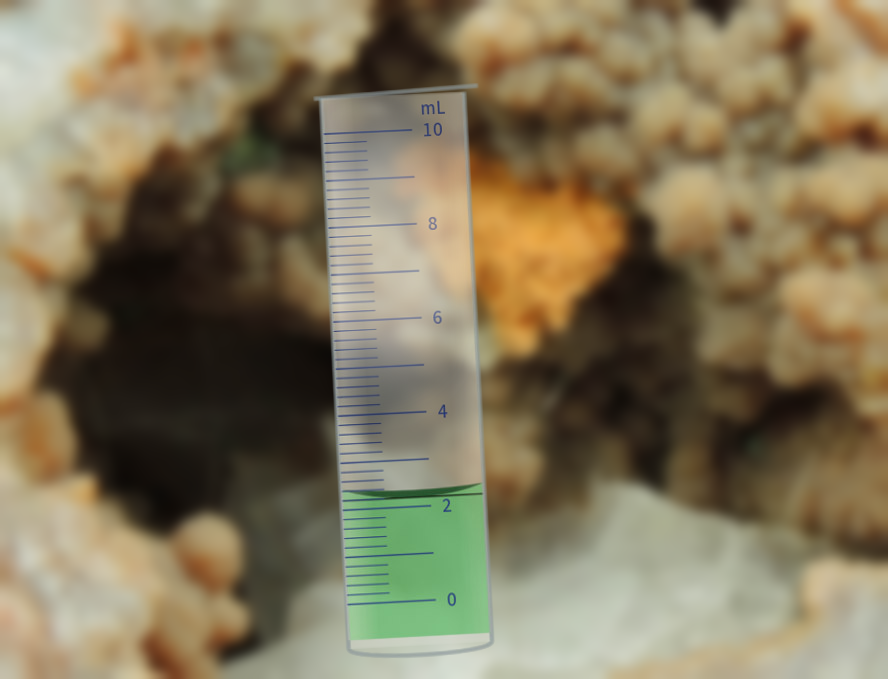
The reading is 2.2 mL
